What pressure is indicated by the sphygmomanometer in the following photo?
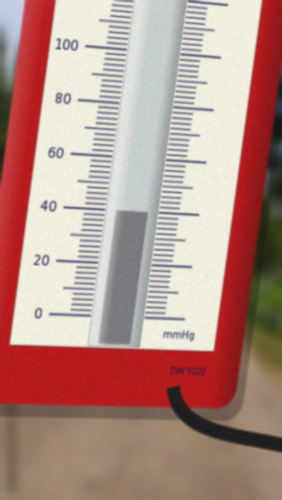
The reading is 40 mmHg
